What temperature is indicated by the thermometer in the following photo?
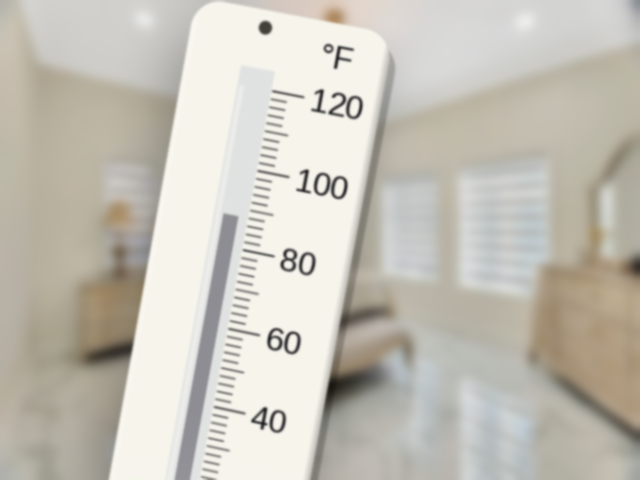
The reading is 88 °F
